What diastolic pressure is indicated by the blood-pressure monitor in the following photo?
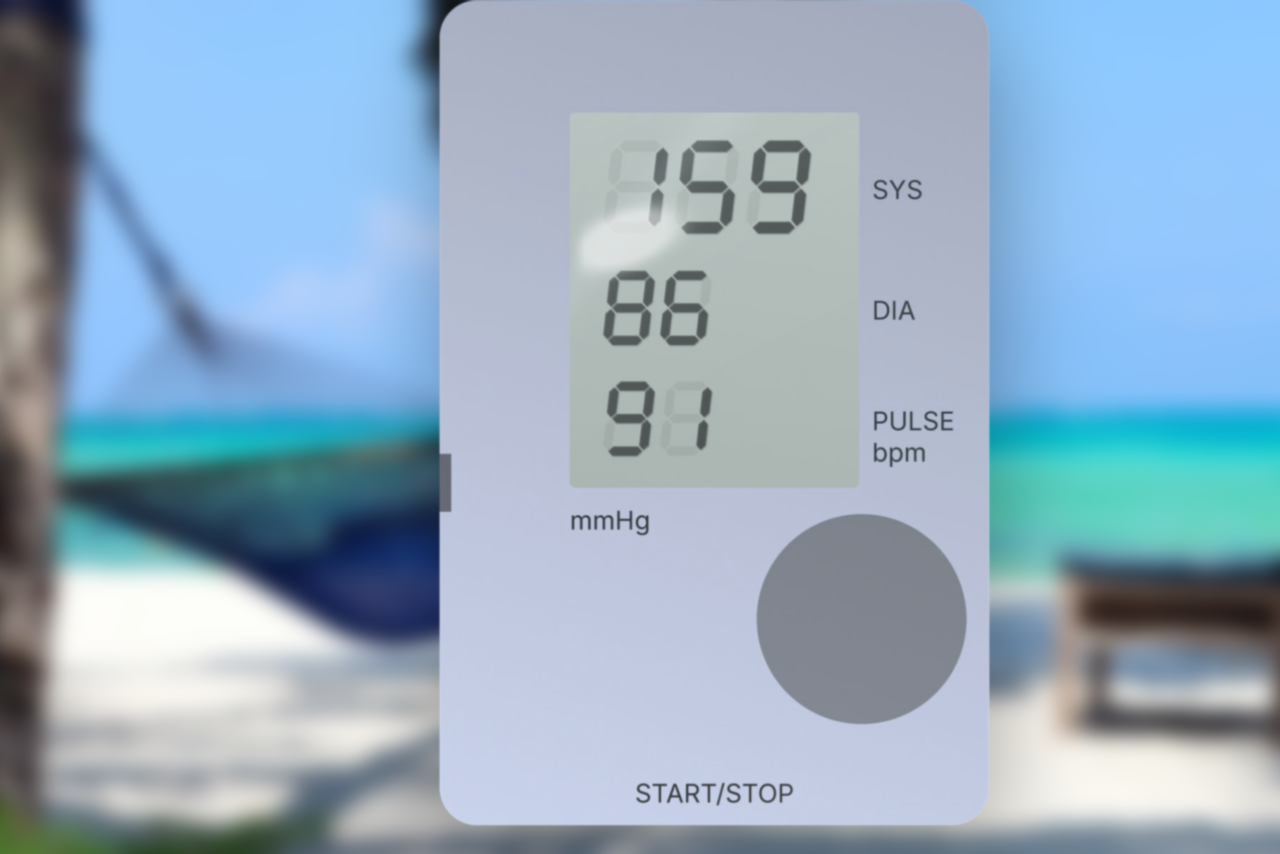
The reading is 86 mmHg
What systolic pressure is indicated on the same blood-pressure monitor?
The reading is 159 mmHg
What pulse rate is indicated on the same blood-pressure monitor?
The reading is 91 bpm
